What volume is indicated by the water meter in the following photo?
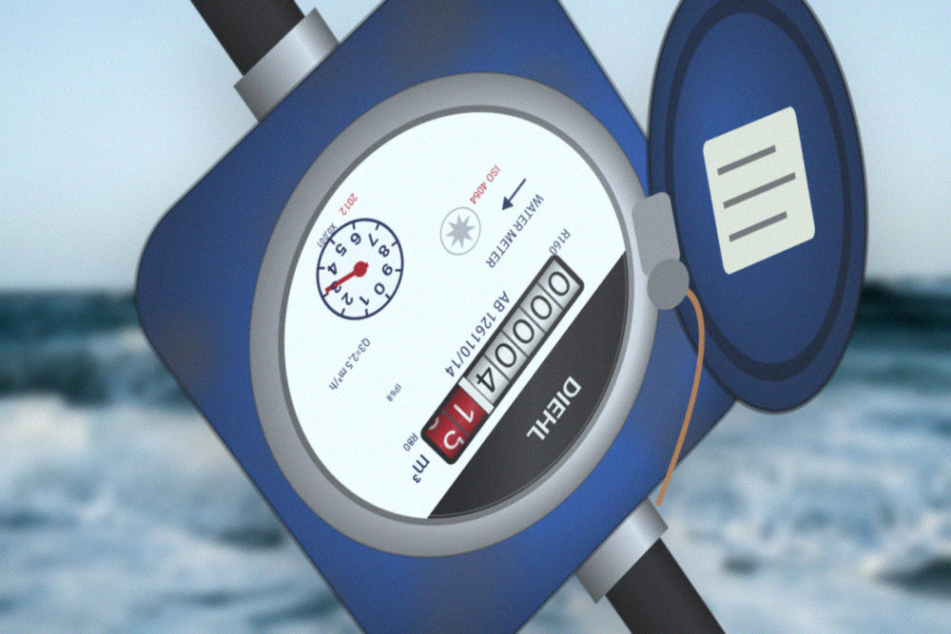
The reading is 4.153 m³
